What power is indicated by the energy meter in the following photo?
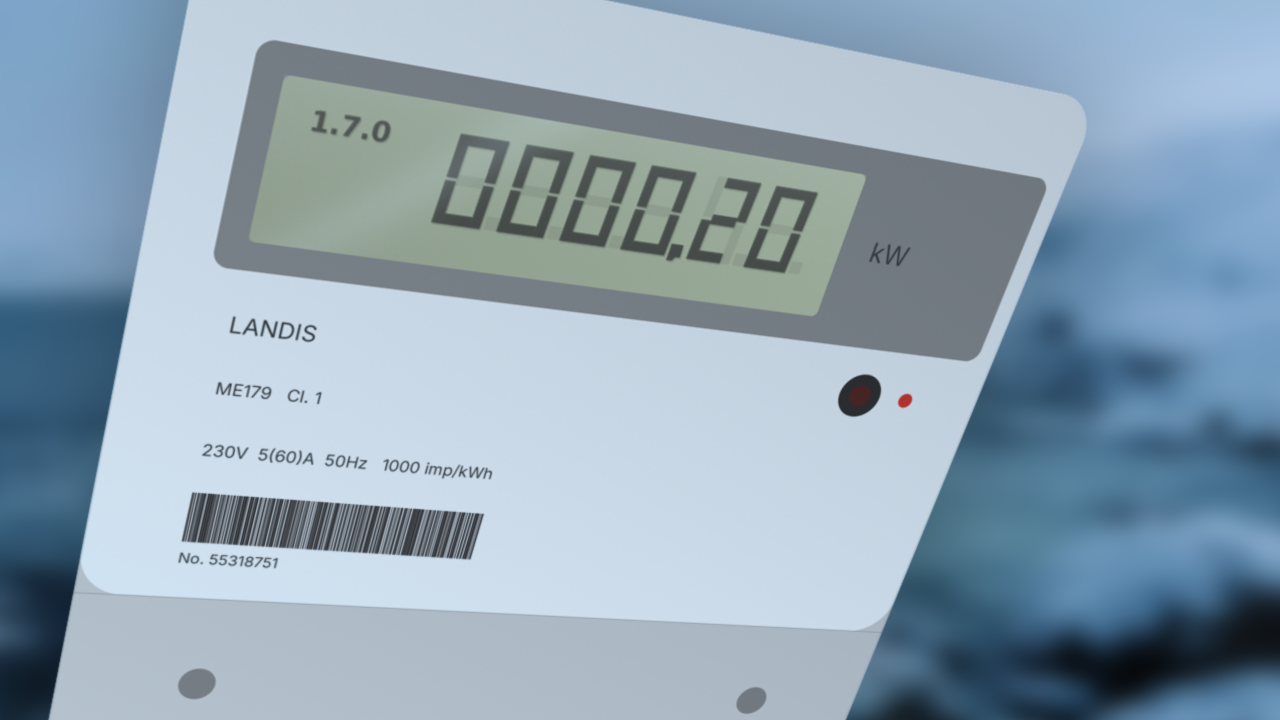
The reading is 0.20 kW
